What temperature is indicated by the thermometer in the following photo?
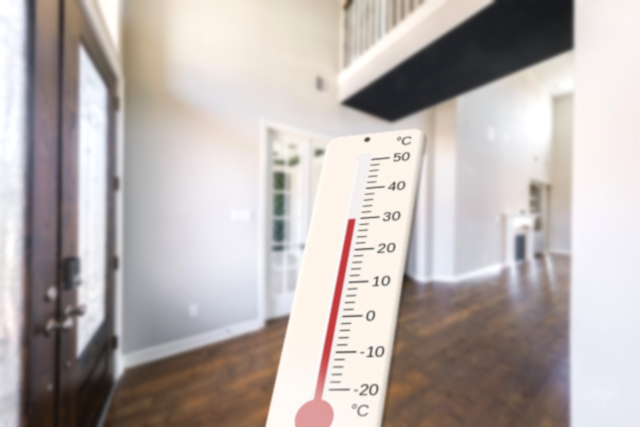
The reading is 30 °C
